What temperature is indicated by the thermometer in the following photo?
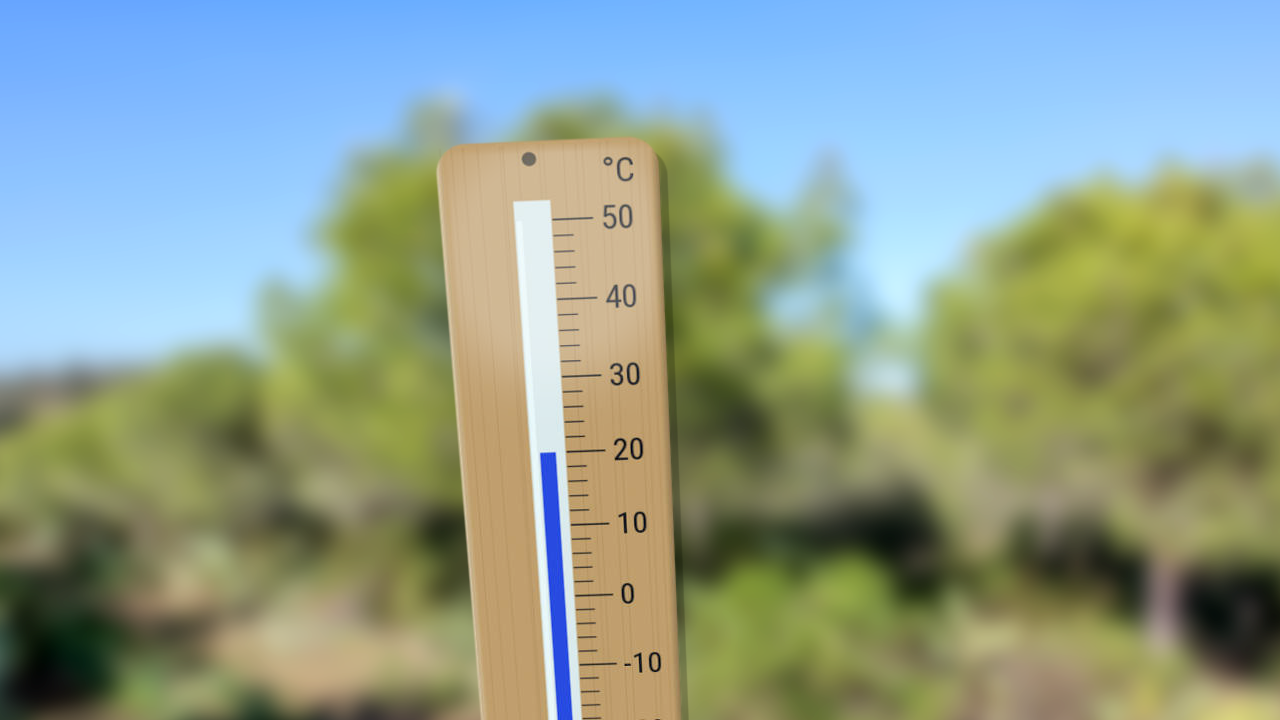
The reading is 20 °C
